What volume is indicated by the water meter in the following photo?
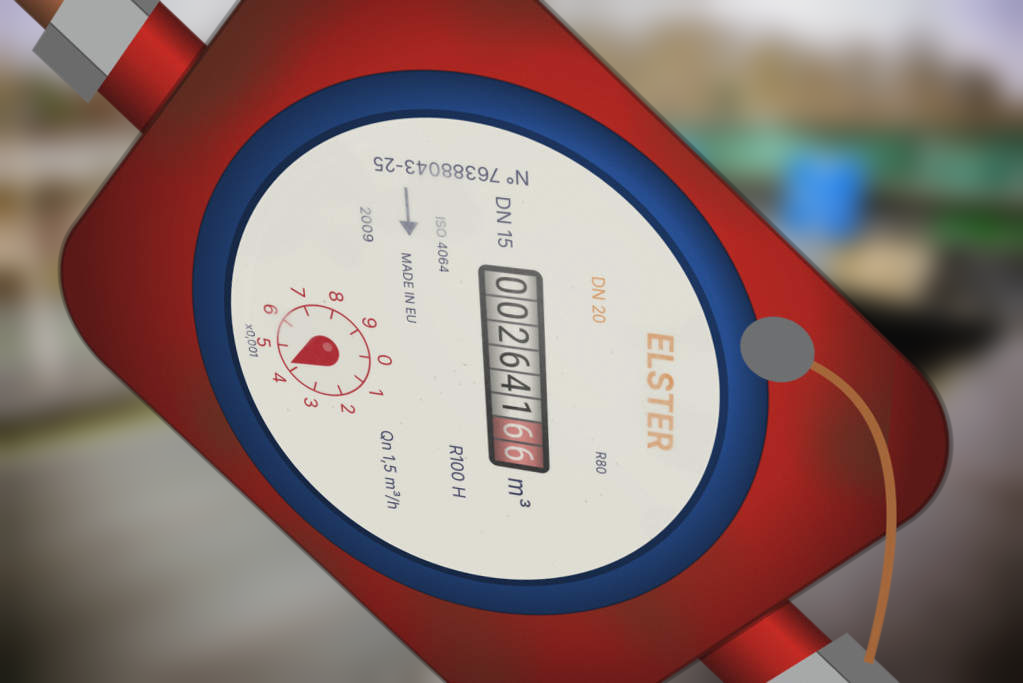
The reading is 2641.664 m³
